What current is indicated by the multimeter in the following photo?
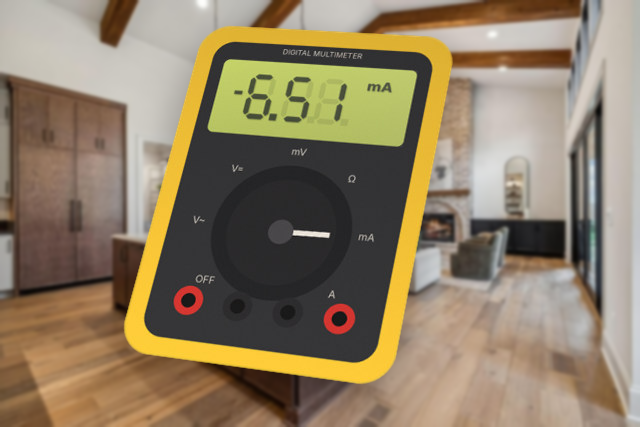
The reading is -6.51 mA
